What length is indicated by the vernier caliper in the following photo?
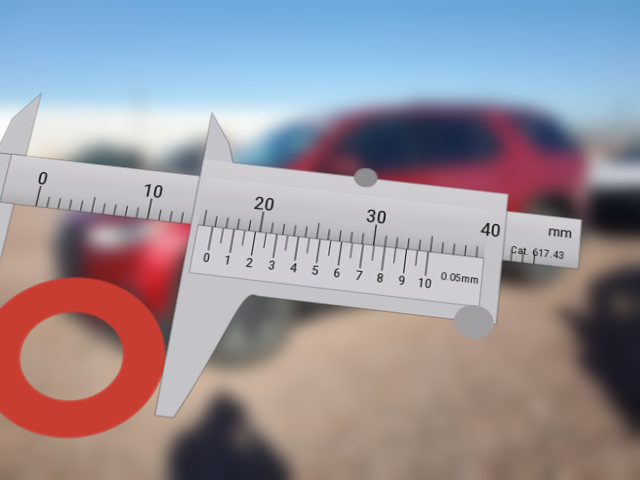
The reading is 15.8 mm
